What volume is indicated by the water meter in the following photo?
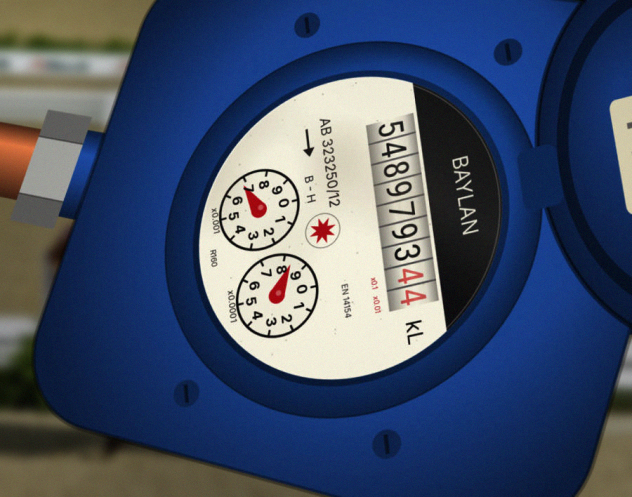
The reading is 5489793.4468 kL
